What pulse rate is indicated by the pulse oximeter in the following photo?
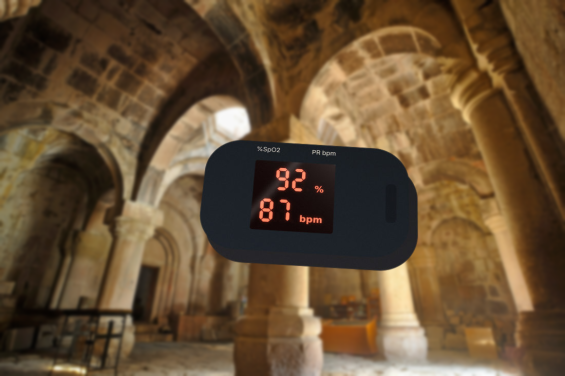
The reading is 87 bpm
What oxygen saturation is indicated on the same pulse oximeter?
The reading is 92 %
